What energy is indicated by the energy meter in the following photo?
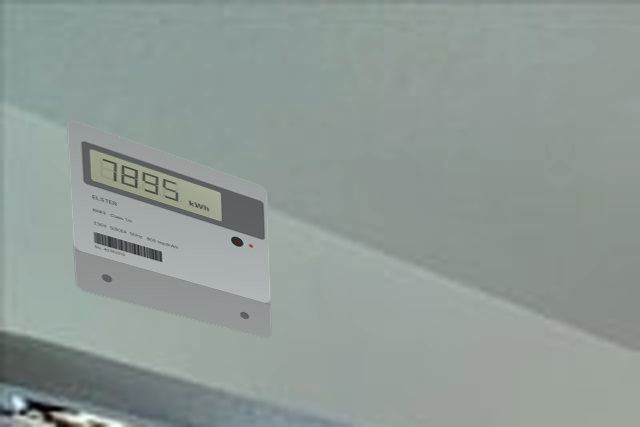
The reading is 7895 kWh
